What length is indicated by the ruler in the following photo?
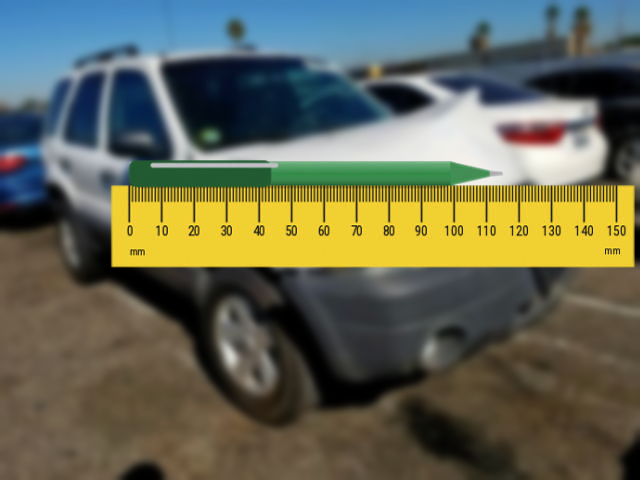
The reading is 115 mm
